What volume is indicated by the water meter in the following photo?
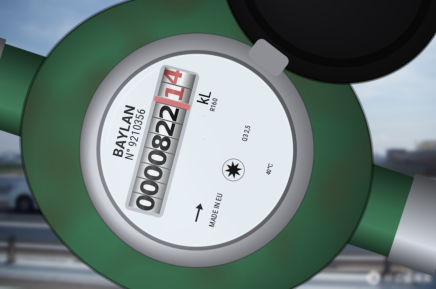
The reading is 822.14 kL
